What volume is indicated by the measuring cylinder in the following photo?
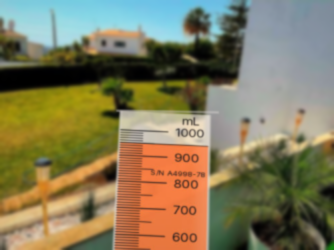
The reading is 950 mL
